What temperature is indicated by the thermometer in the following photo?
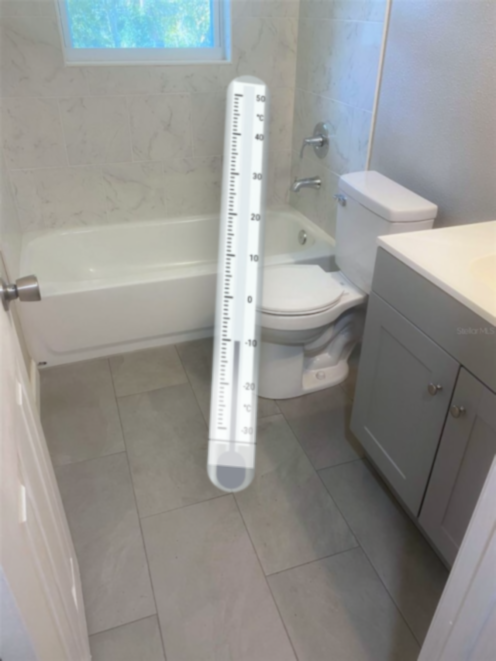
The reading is -10 °C
